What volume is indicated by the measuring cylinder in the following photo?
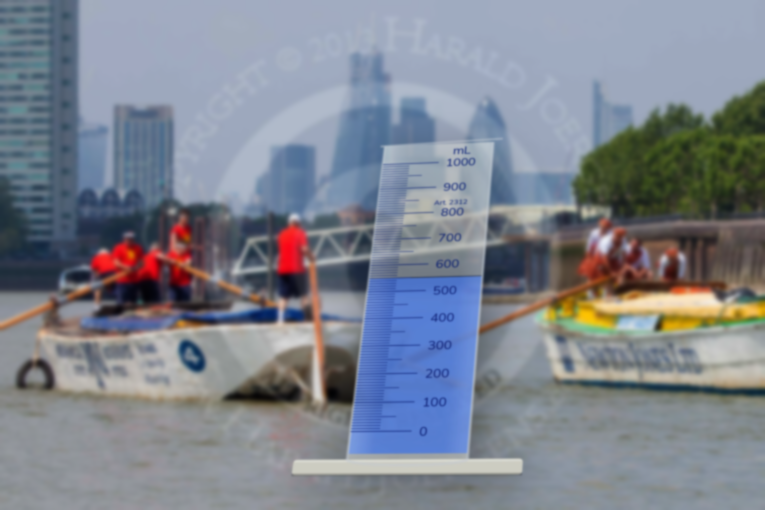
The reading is 550 mL
